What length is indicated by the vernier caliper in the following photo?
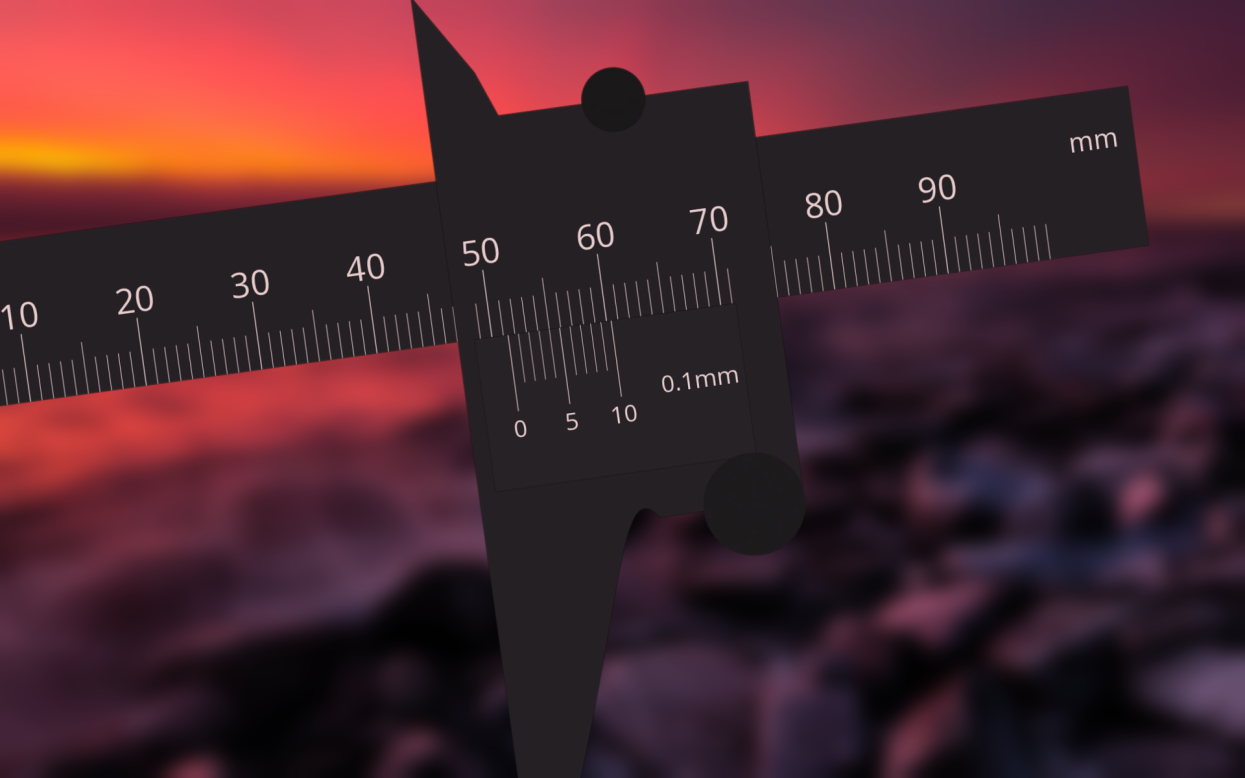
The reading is 51.4 mm
